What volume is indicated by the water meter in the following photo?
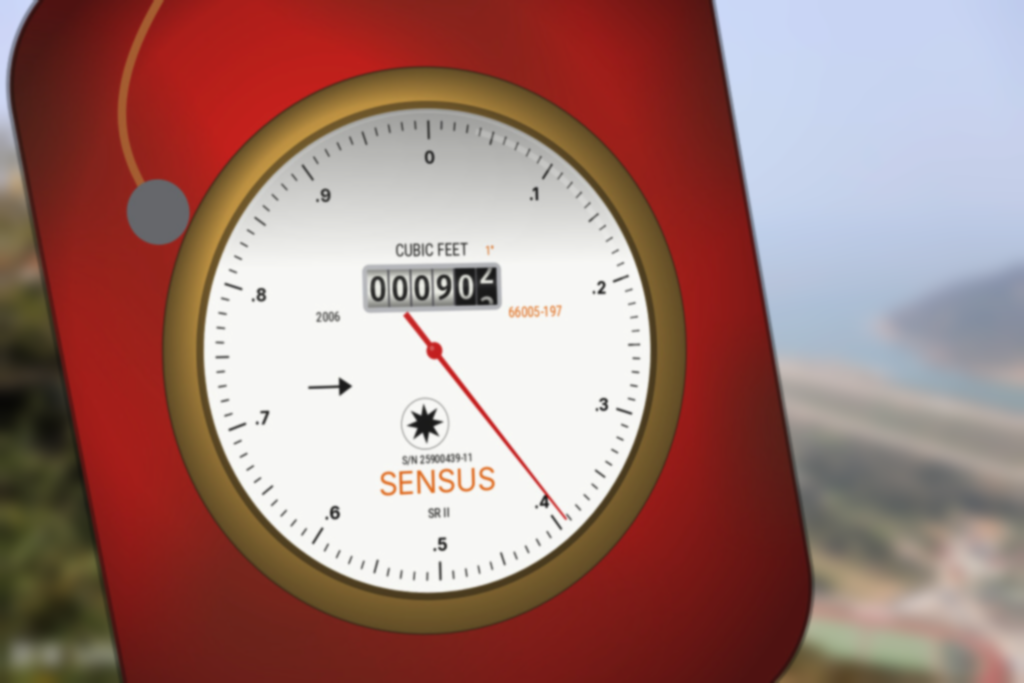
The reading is 902.39 ft³
